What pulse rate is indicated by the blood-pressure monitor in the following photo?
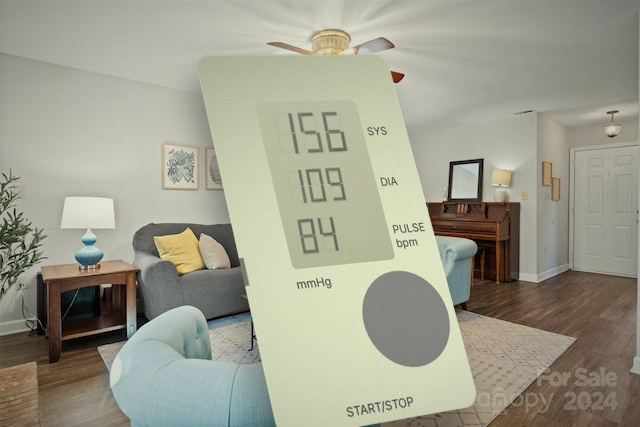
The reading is 84 bpm
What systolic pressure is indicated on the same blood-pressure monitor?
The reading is 156 mmHg
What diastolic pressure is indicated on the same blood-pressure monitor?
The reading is 109 mmHg
